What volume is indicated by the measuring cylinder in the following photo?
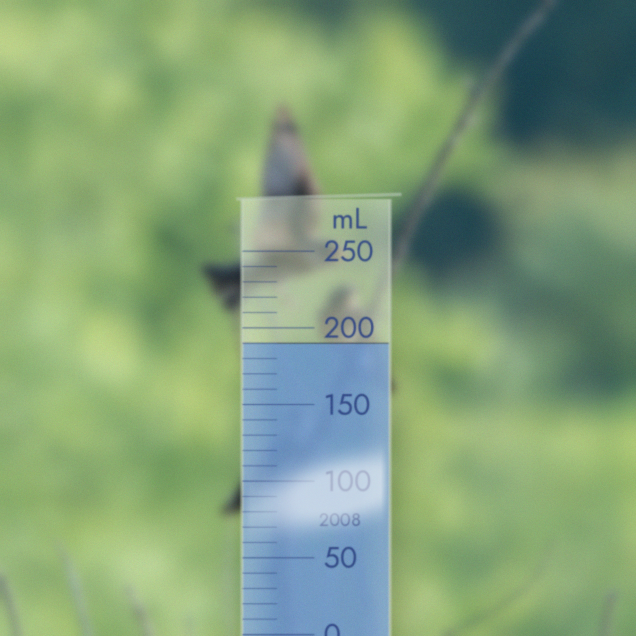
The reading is 190 mL
